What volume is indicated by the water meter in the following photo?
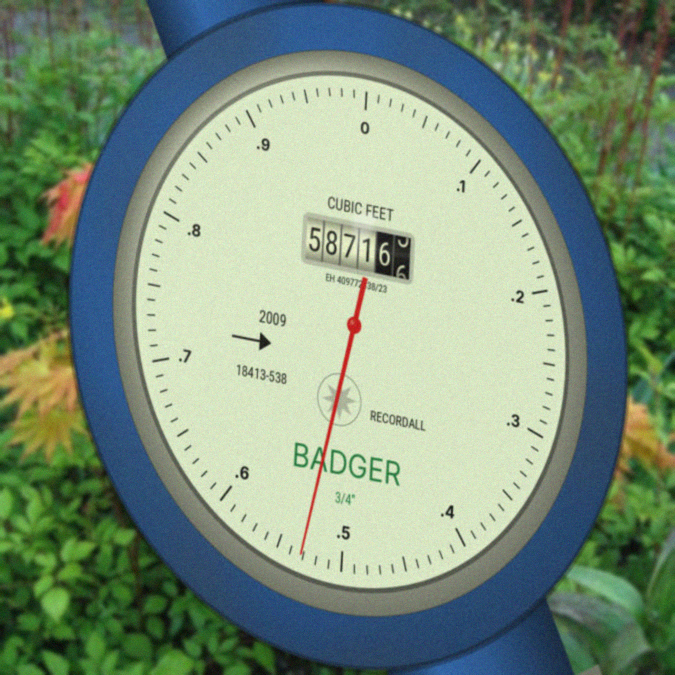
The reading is 587165.53 ft³
